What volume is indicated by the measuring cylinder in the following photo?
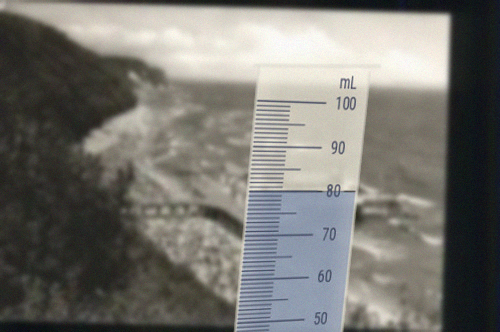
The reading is 80 mL
